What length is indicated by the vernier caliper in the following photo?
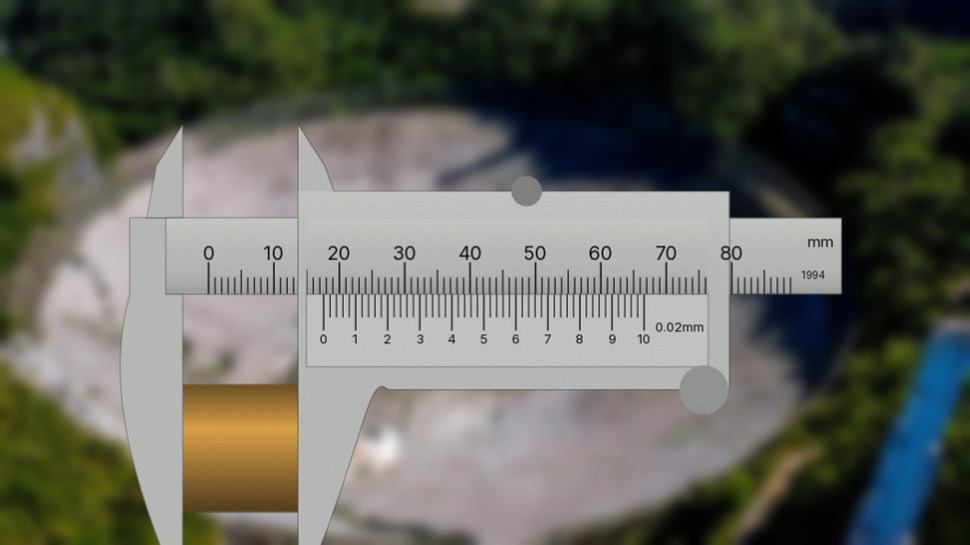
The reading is 17.6 mm
